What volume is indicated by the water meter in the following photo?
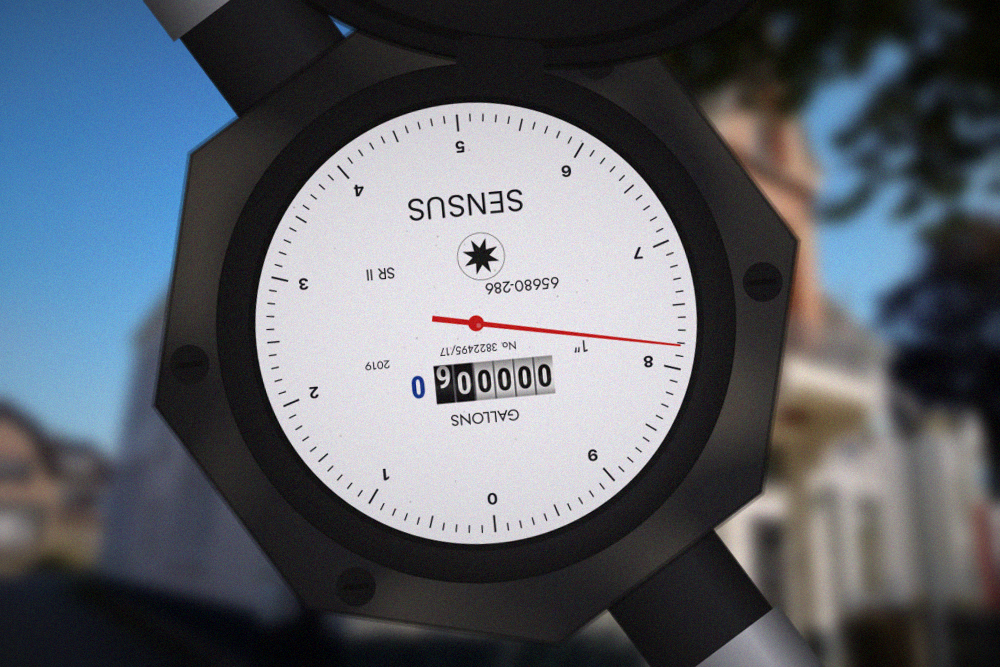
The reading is 57.8 gal
